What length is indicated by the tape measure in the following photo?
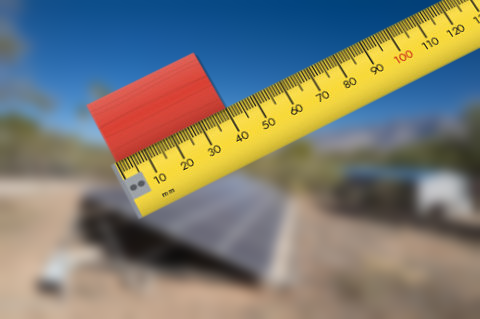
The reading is 40 mm
